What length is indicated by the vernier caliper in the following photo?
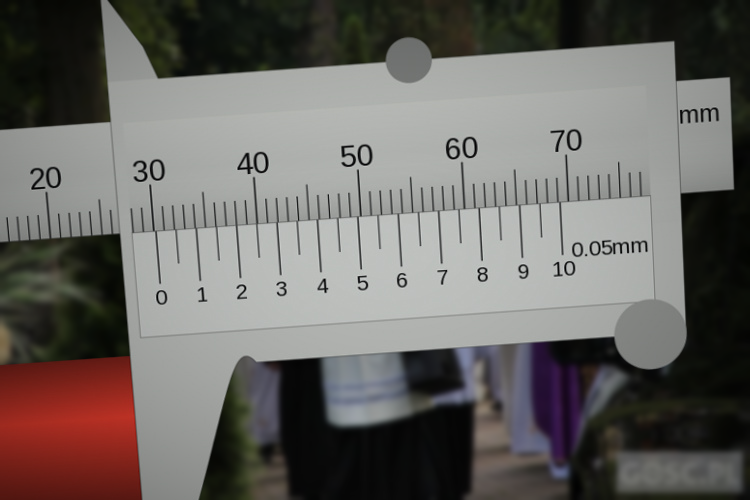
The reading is 30.2 mm
